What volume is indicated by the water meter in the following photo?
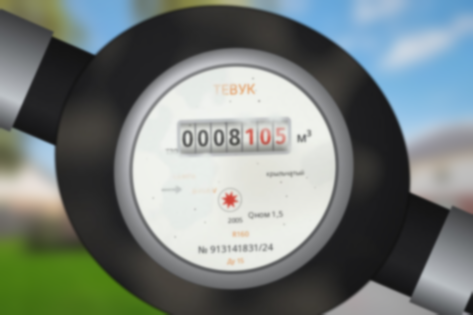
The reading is 8.105 m³
